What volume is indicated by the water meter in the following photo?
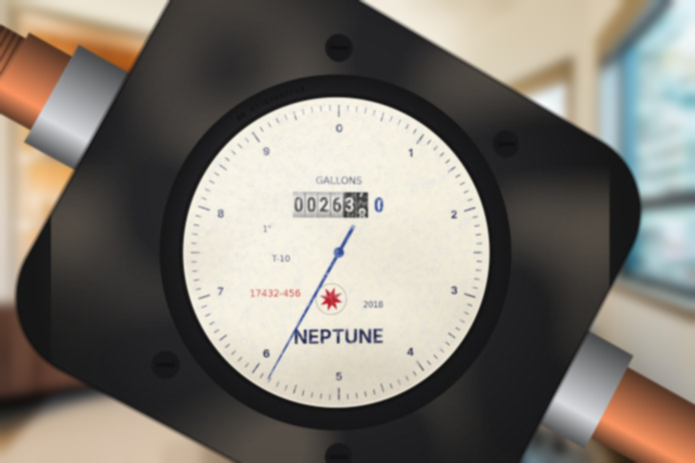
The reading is 26375.8 gal
